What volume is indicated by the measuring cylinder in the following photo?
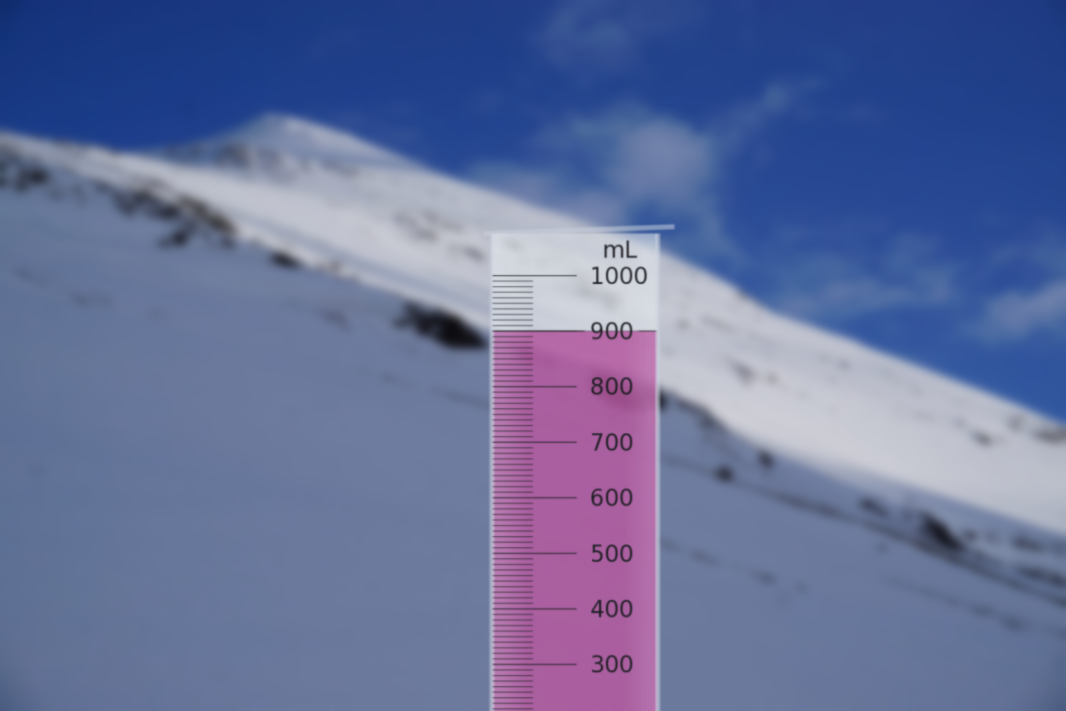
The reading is 900 mL
